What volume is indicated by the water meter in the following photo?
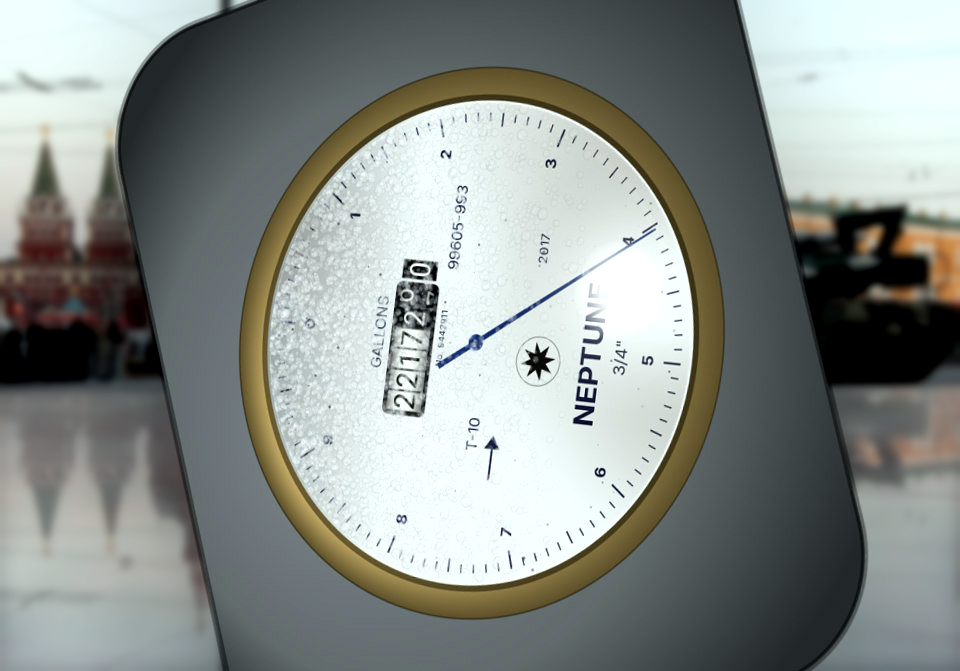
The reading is 2217264.0 gal
